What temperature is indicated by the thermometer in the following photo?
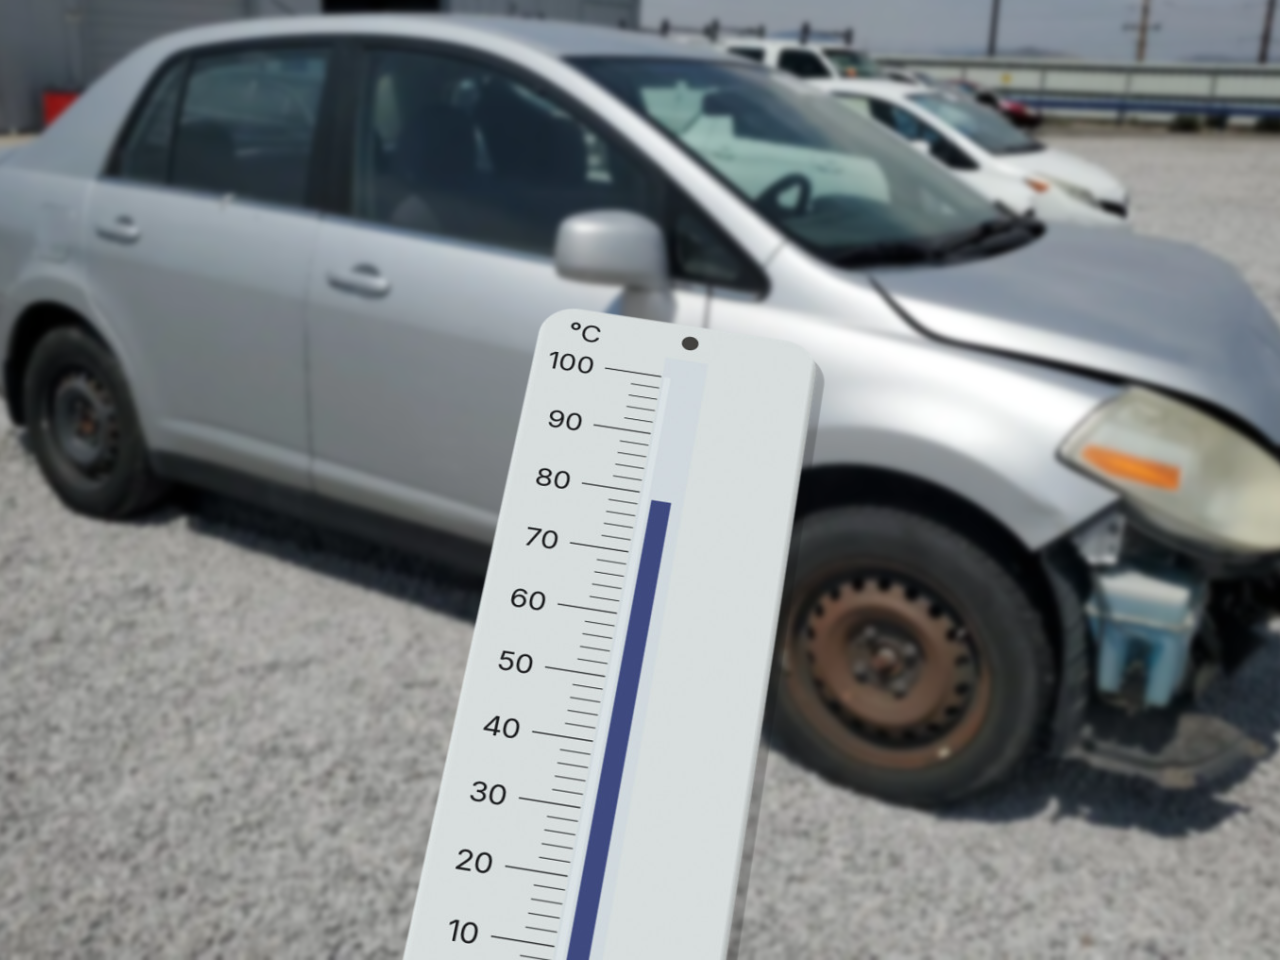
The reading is 79 °C
